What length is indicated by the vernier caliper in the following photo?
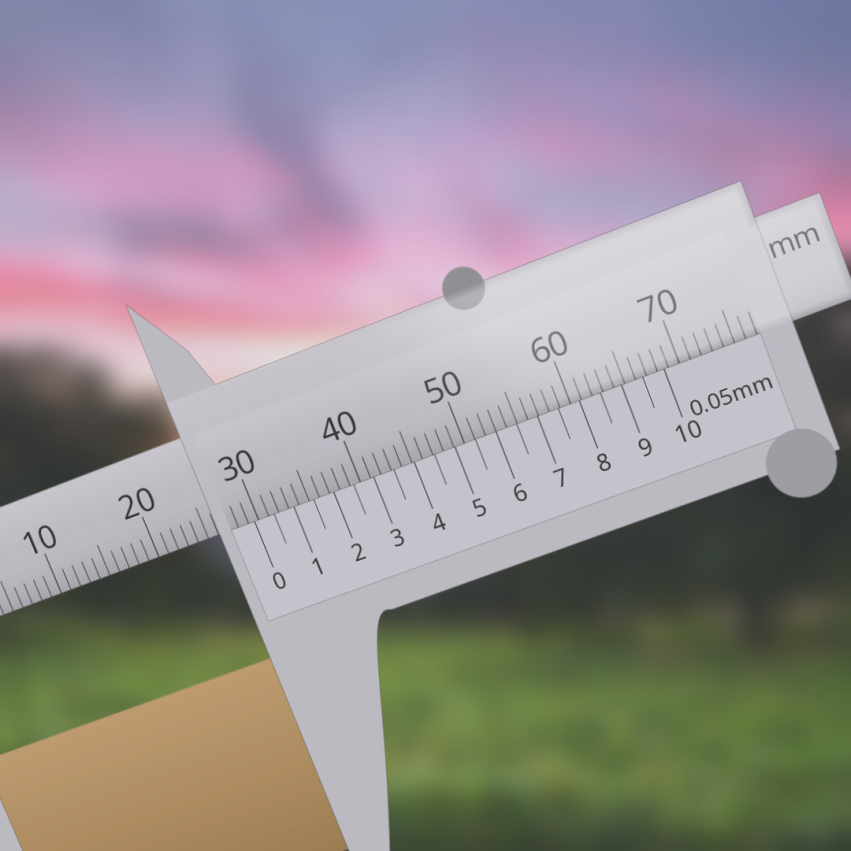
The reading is 29.6 mm
